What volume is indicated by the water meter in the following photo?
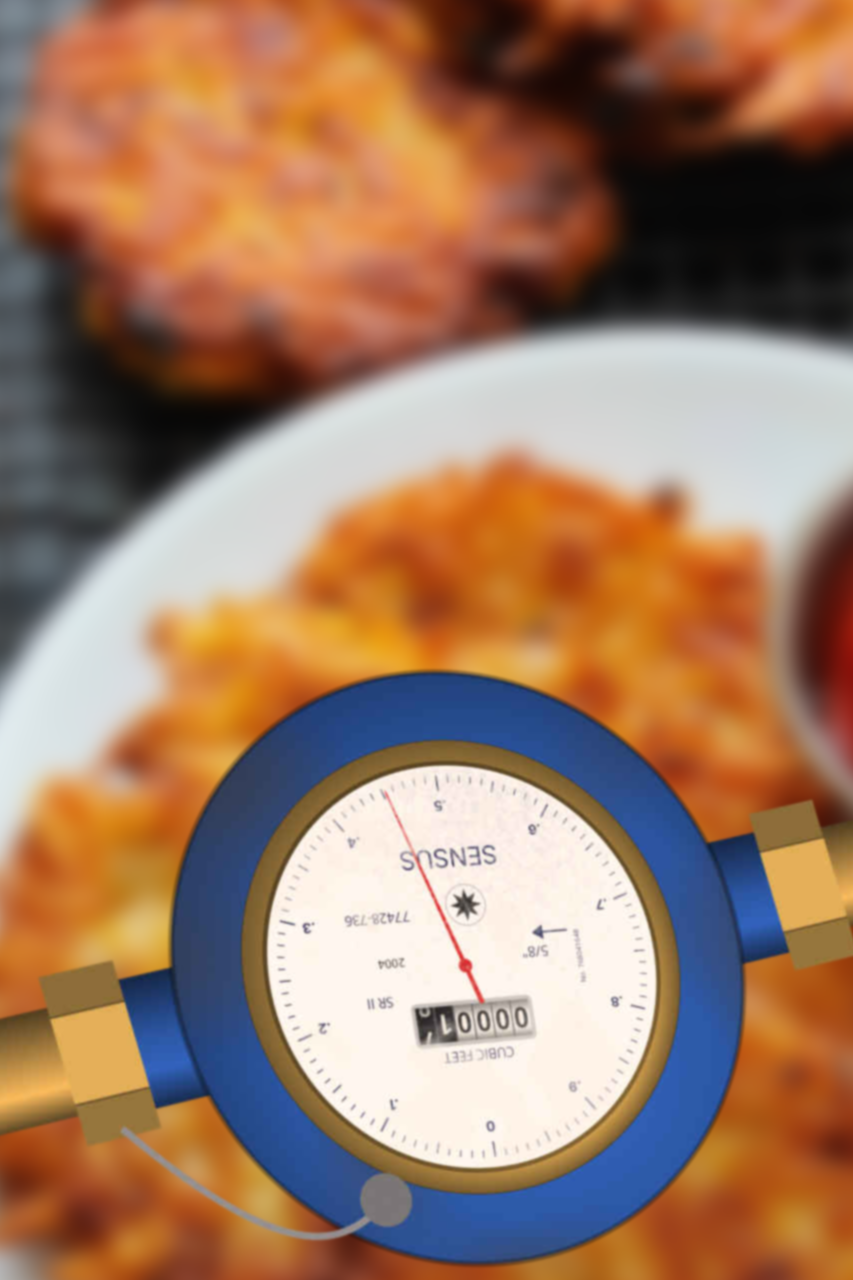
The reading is 17.45 ft³
